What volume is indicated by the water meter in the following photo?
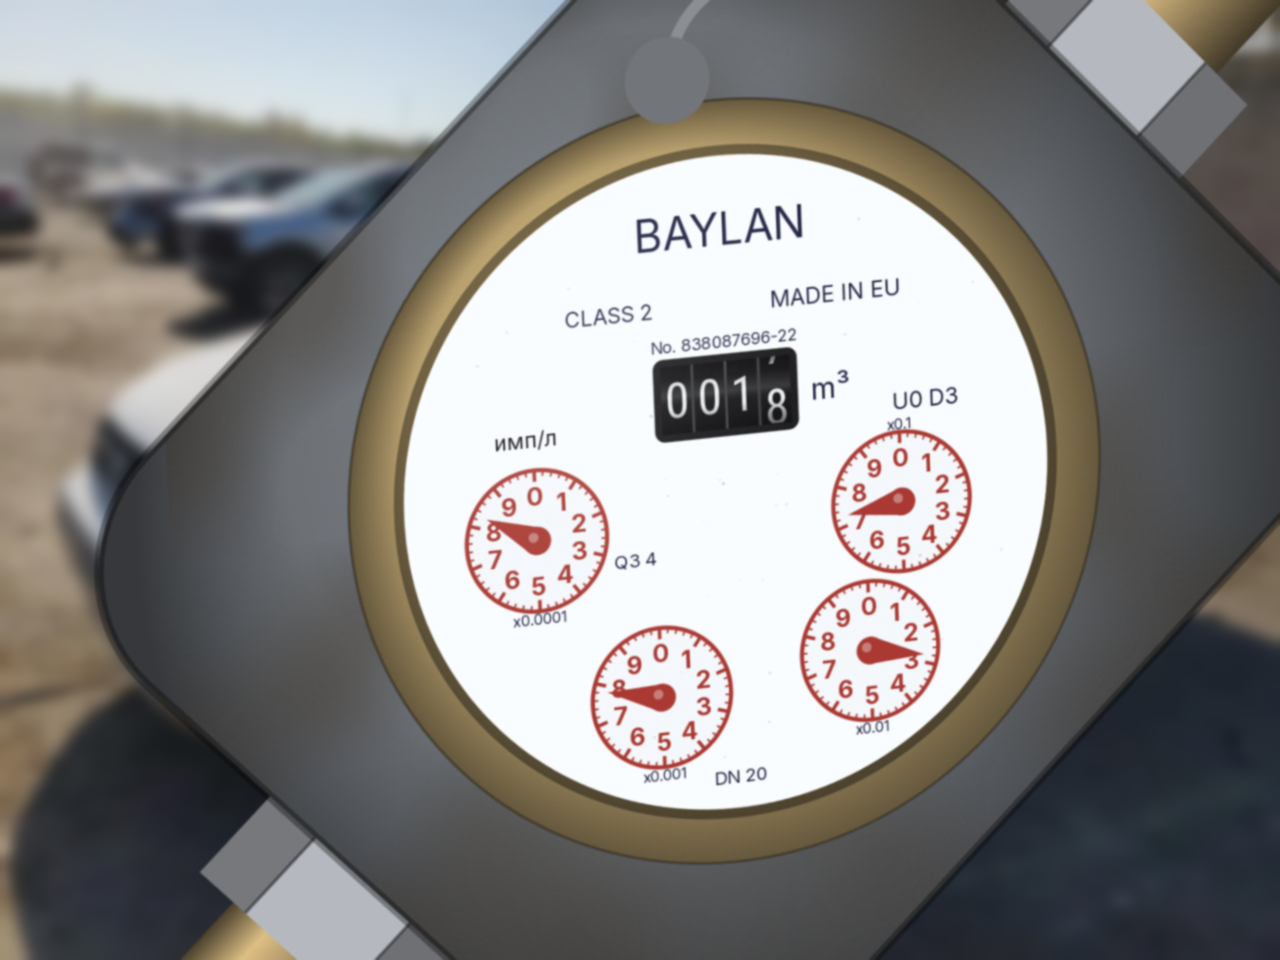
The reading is 17.7278 m³
